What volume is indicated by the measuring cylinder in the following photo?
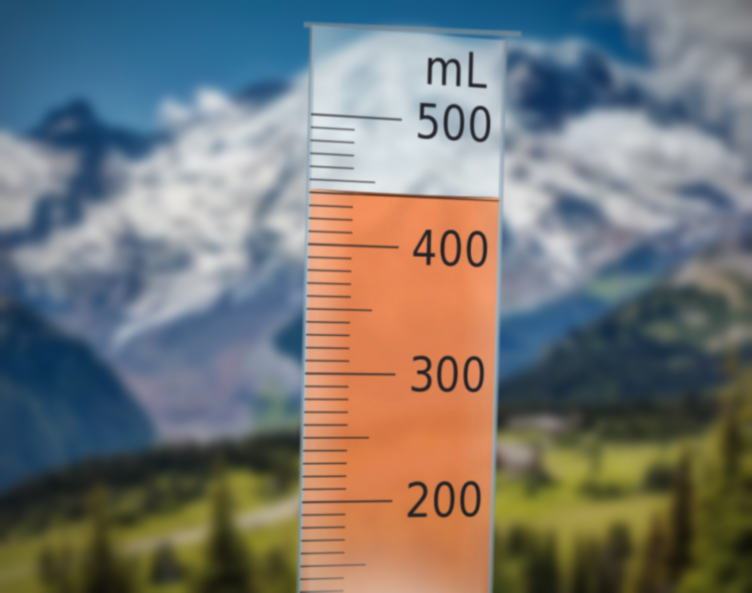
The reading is 440 mL
